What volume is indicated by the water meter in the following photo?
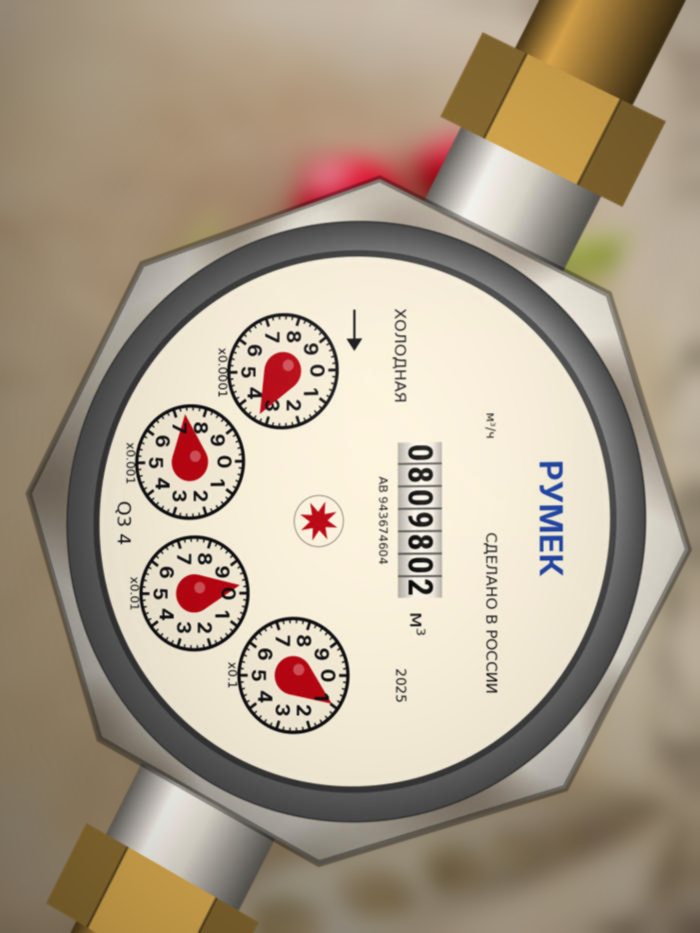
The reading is 809802.0973 m³
